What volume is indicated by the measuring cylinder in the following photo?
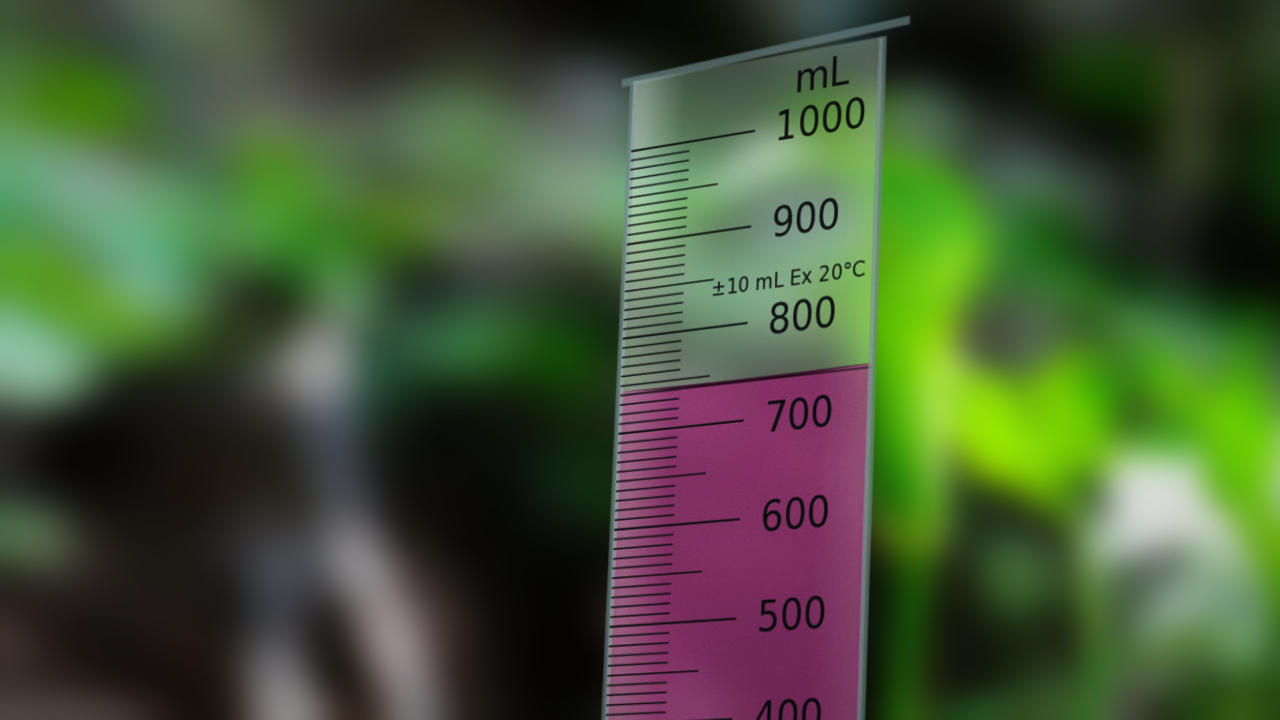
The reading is 740 mL
